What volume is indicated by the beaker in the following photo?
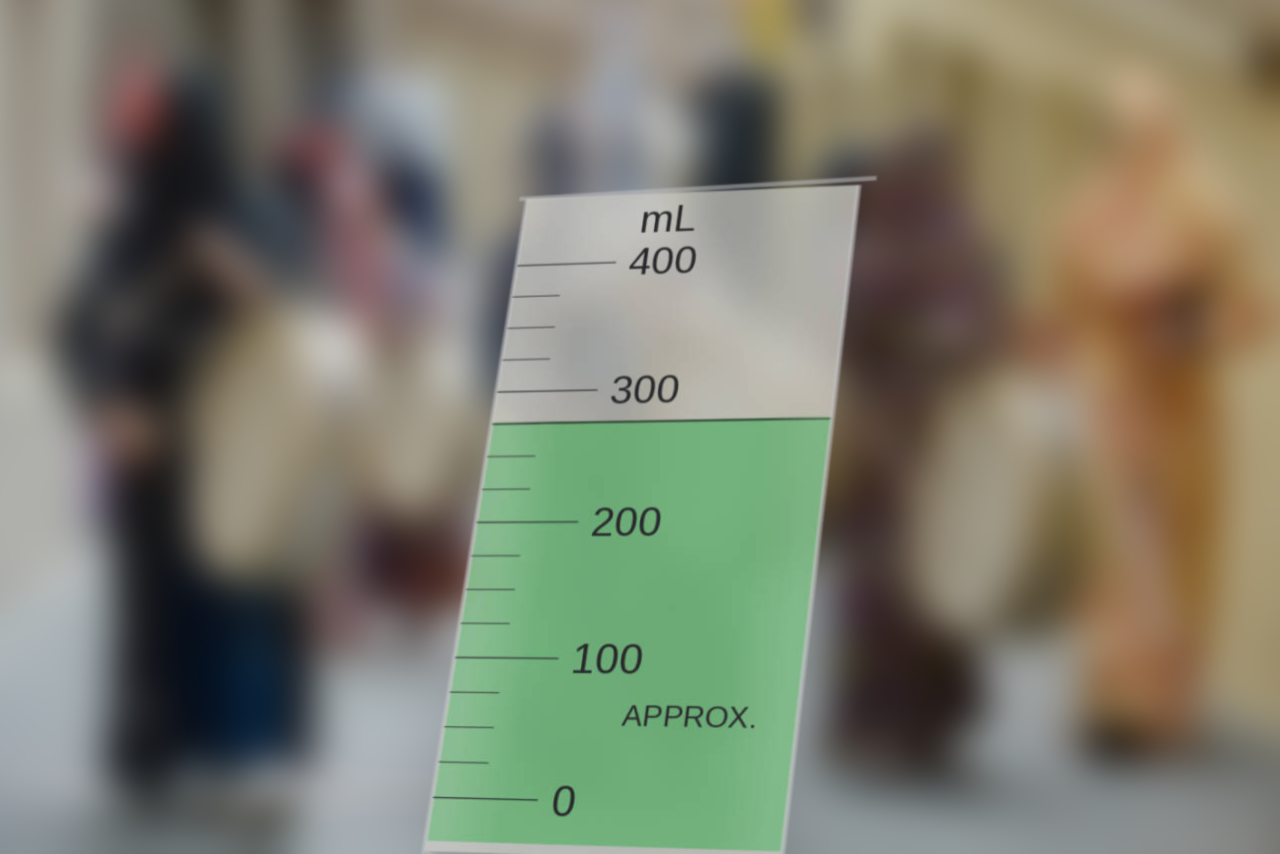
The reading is 275 mL
